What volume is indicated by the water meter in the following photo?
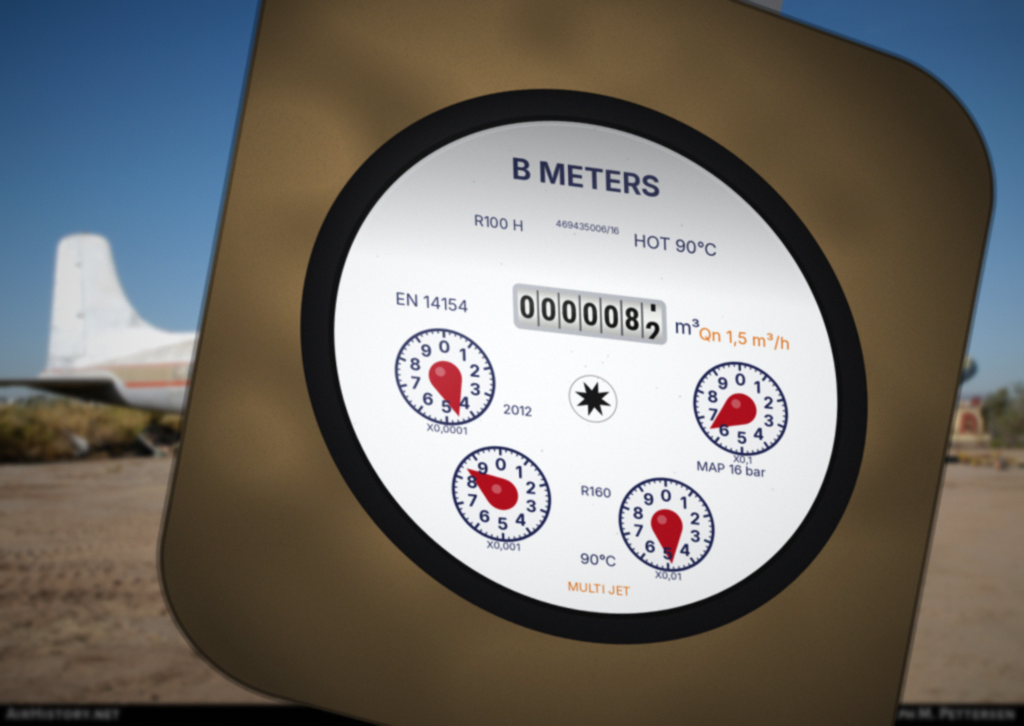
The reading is 81.6484 m³
